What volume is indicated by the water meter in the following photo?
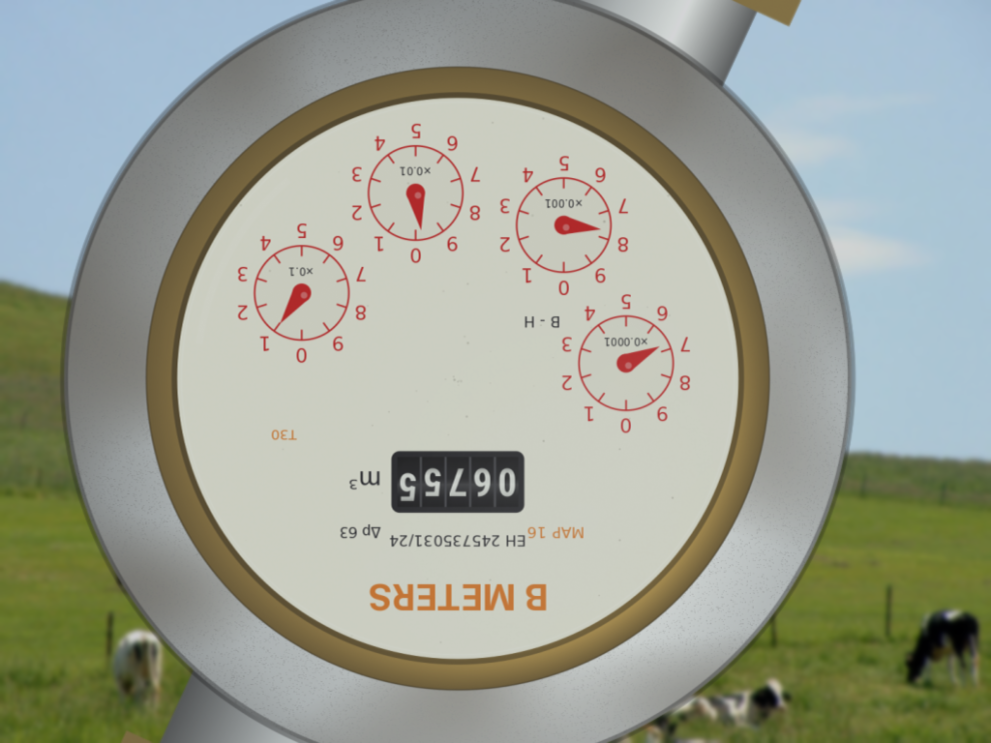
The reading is 6755.0976 m³
